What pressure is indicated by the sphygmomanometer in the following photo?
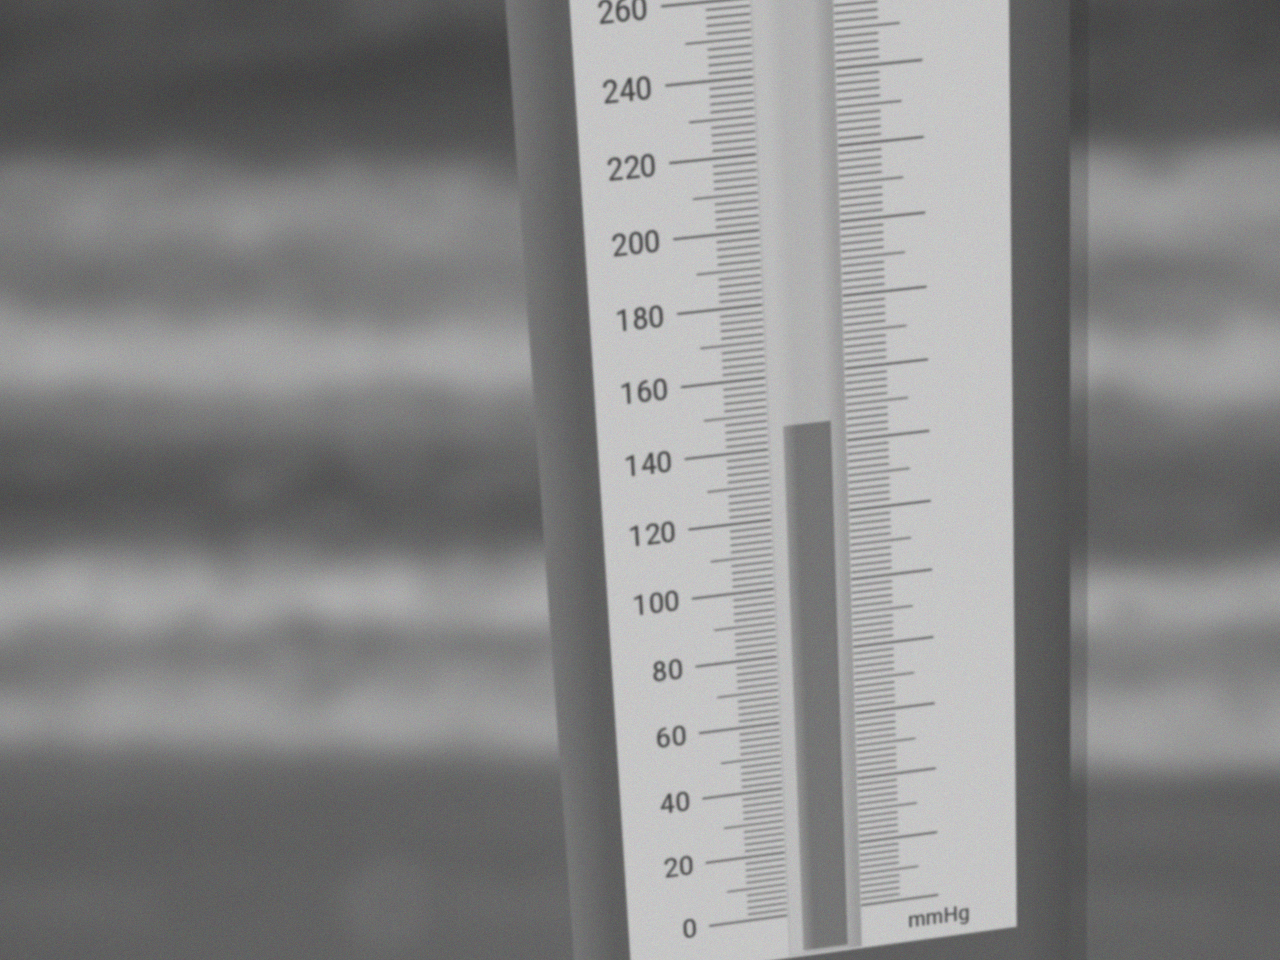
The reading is 146 mmHg
